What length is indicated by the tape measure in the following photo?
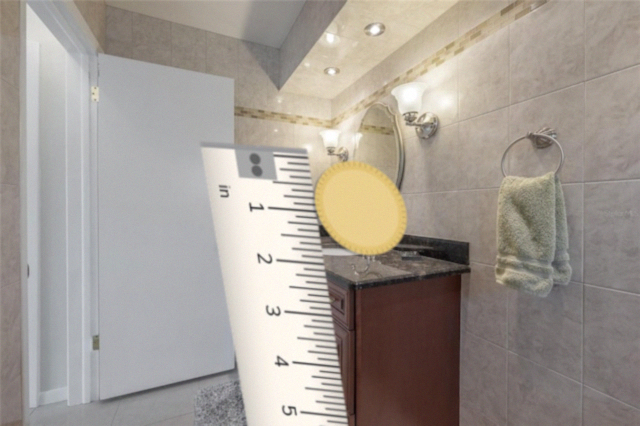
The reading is 1.75 in
